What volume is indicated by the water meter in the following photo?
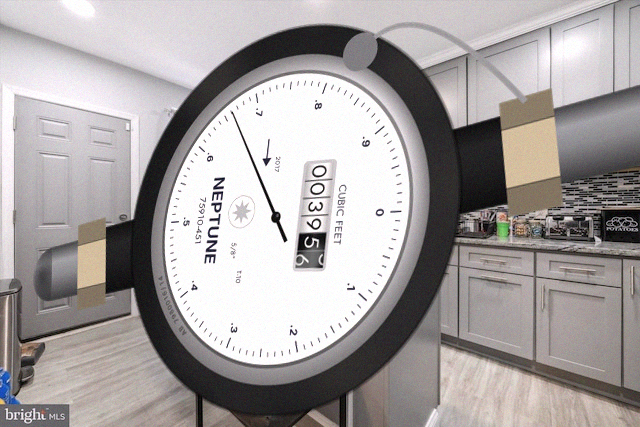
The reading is 3955.66 ft³
